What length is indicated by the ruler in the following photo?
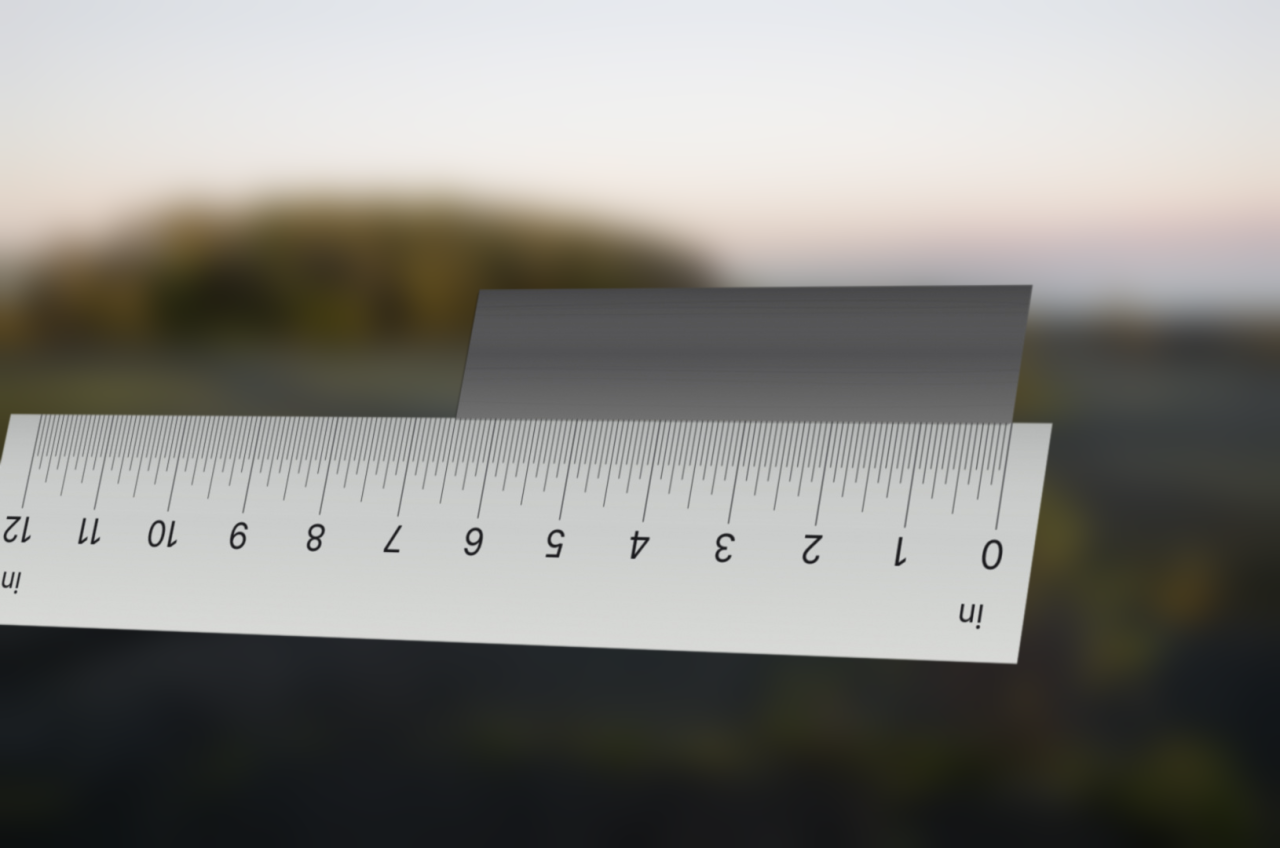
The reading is 6.5 in
